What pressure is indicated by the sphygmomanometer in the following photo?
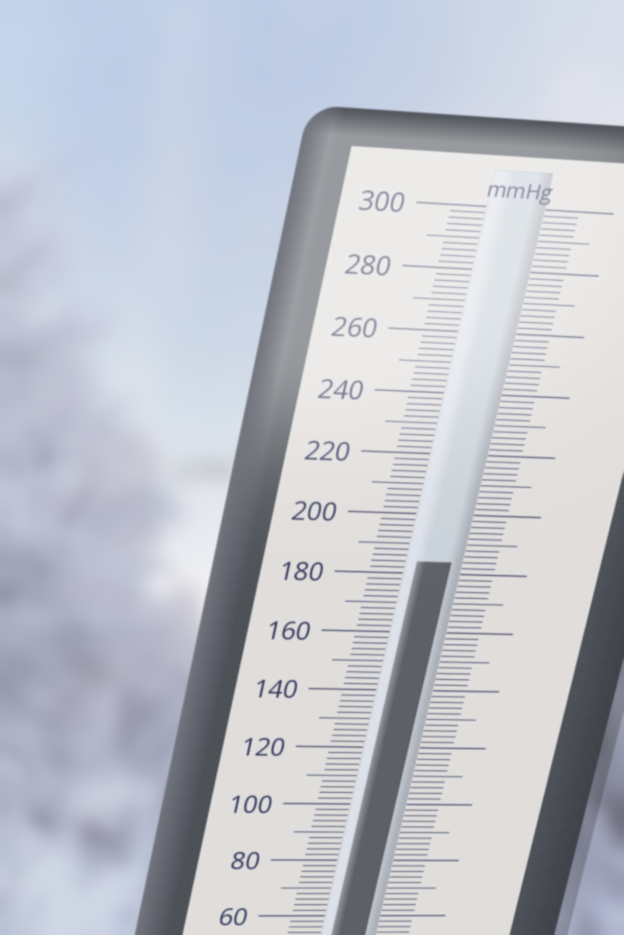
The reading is 184 mmHg
